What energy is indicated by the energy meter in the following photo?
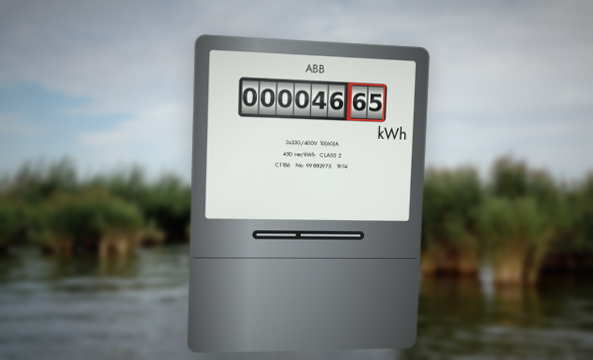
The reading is 46.65 kWh
